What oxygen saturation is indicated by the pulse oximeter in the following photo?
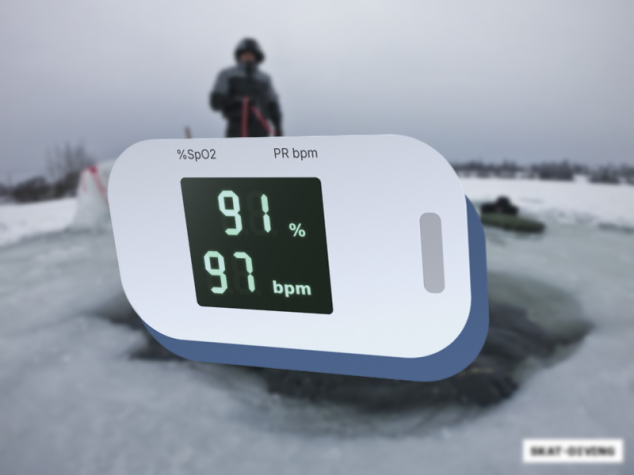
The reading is 91 %
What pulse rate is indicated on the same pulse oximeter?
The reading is 97 bpm
